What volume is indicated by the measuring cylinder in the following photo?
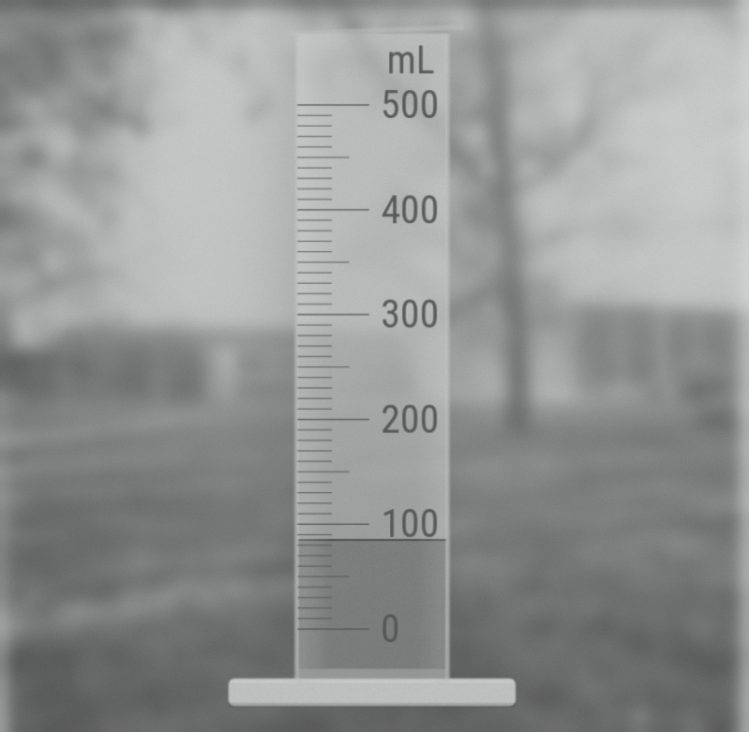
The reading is 85 mL
